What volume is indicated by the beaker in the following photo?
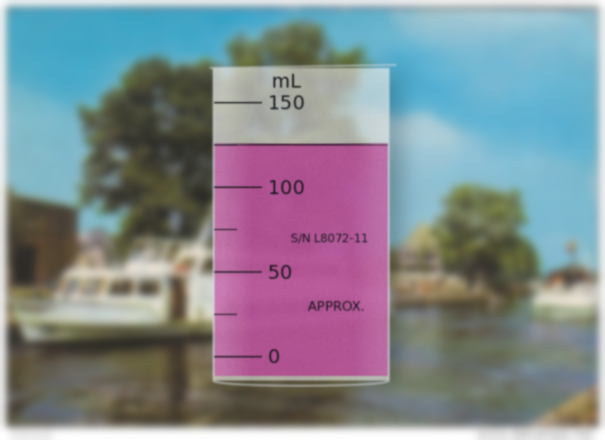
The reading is 125 mL
